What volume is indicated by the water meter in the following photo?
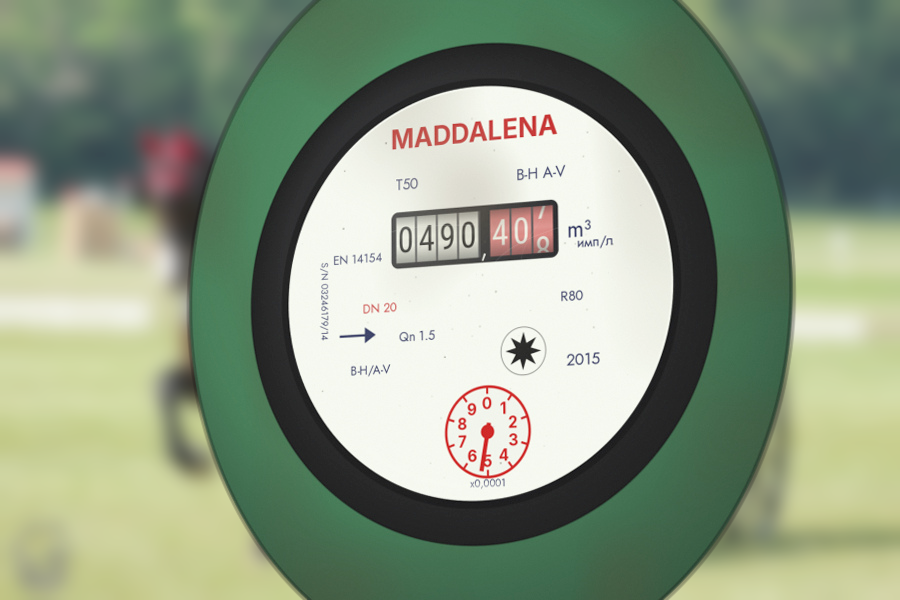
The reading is 490.4075 m³
